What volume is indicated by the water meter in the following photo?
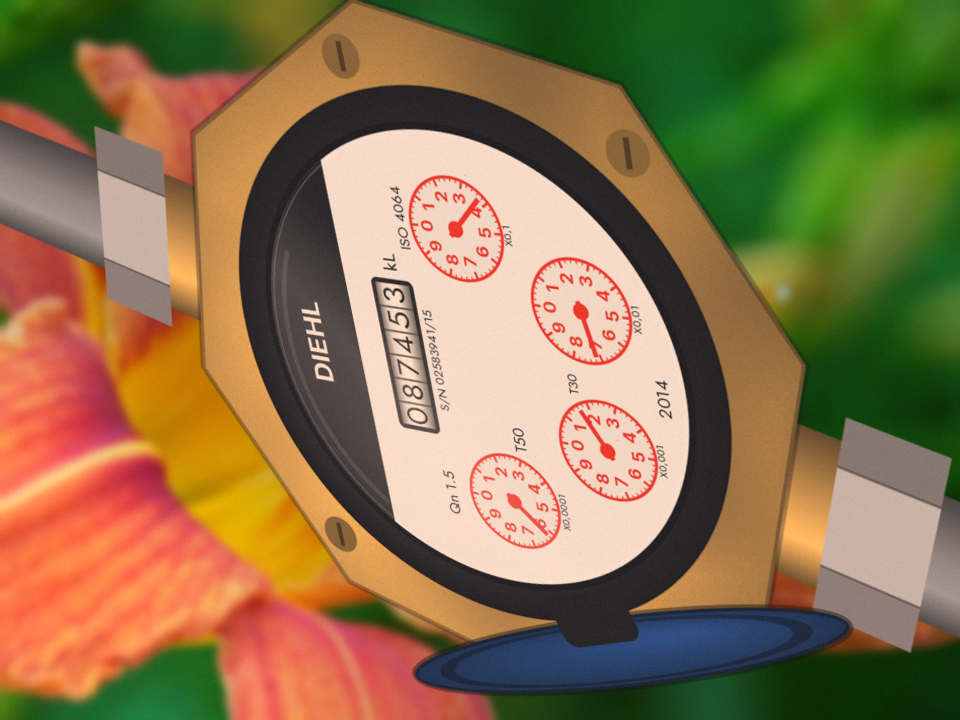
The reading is 87453.3716 kL
